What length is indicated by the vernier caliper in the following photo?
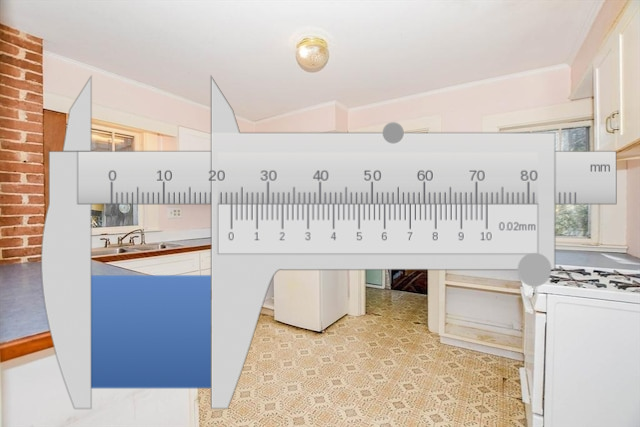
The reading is 23.0 mm
